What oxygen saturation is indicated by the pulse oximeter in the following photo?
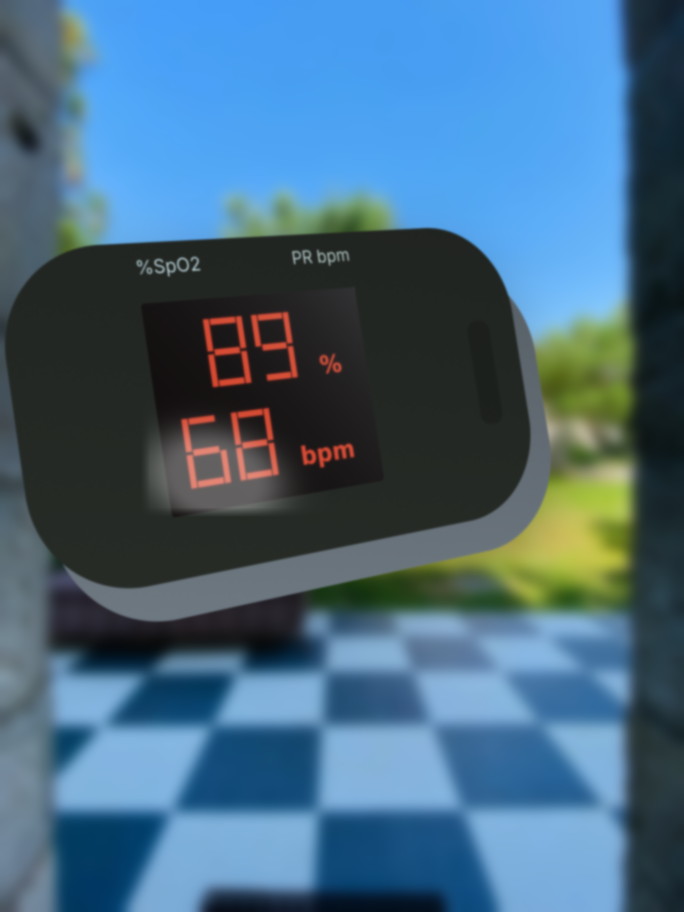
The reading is 89 %
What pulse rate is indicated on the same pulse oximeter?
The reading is 68 bpm
